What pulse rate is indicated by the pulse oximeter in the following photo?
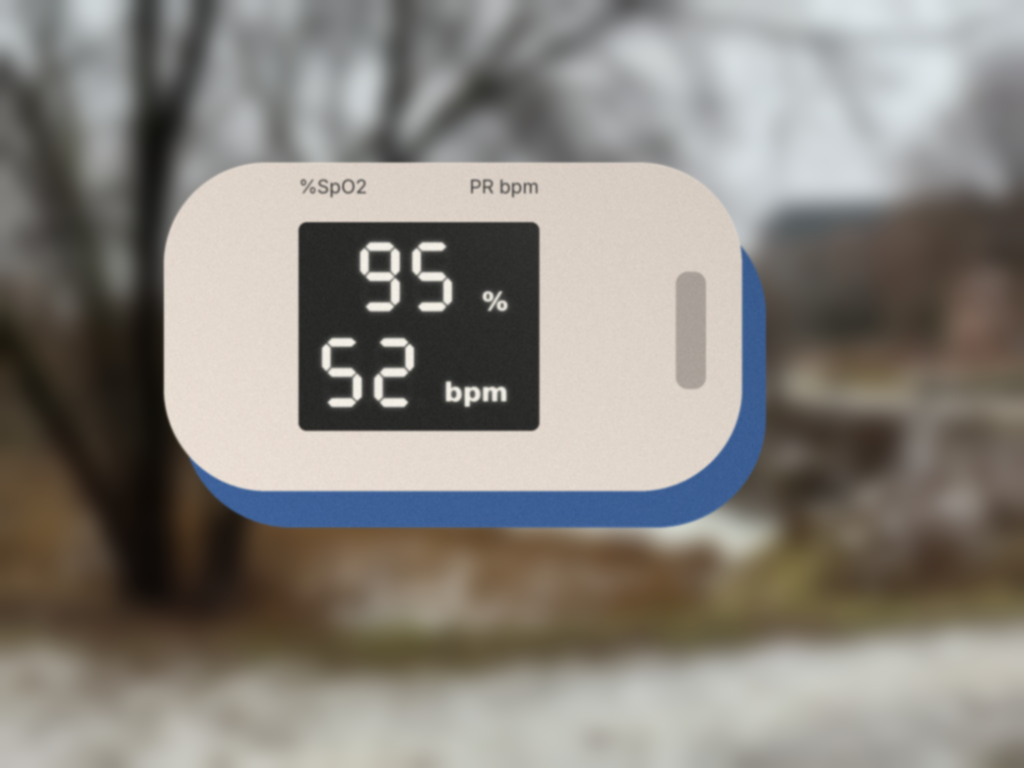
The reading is 52 bpm
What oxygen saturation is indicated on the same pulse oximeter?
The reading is 95 %
